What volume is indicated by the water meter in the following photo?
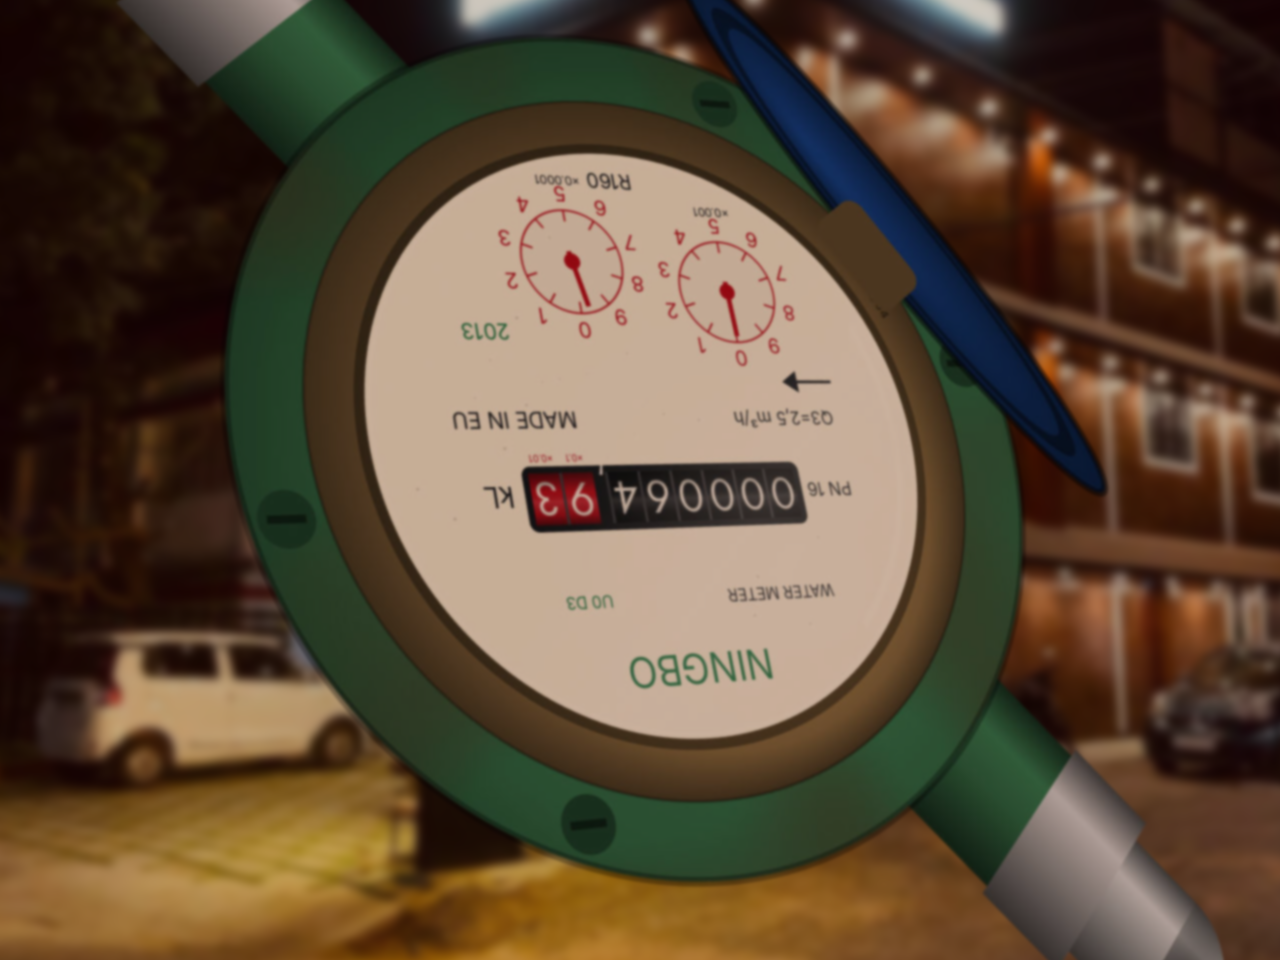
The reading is 64.9299 kL
